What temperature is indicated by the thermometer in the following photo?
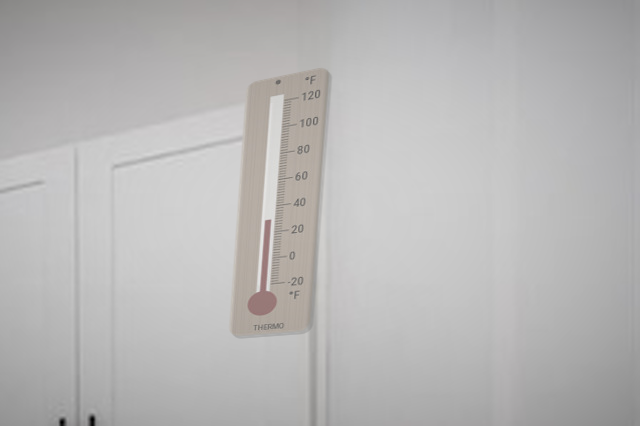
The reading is 30 °F
